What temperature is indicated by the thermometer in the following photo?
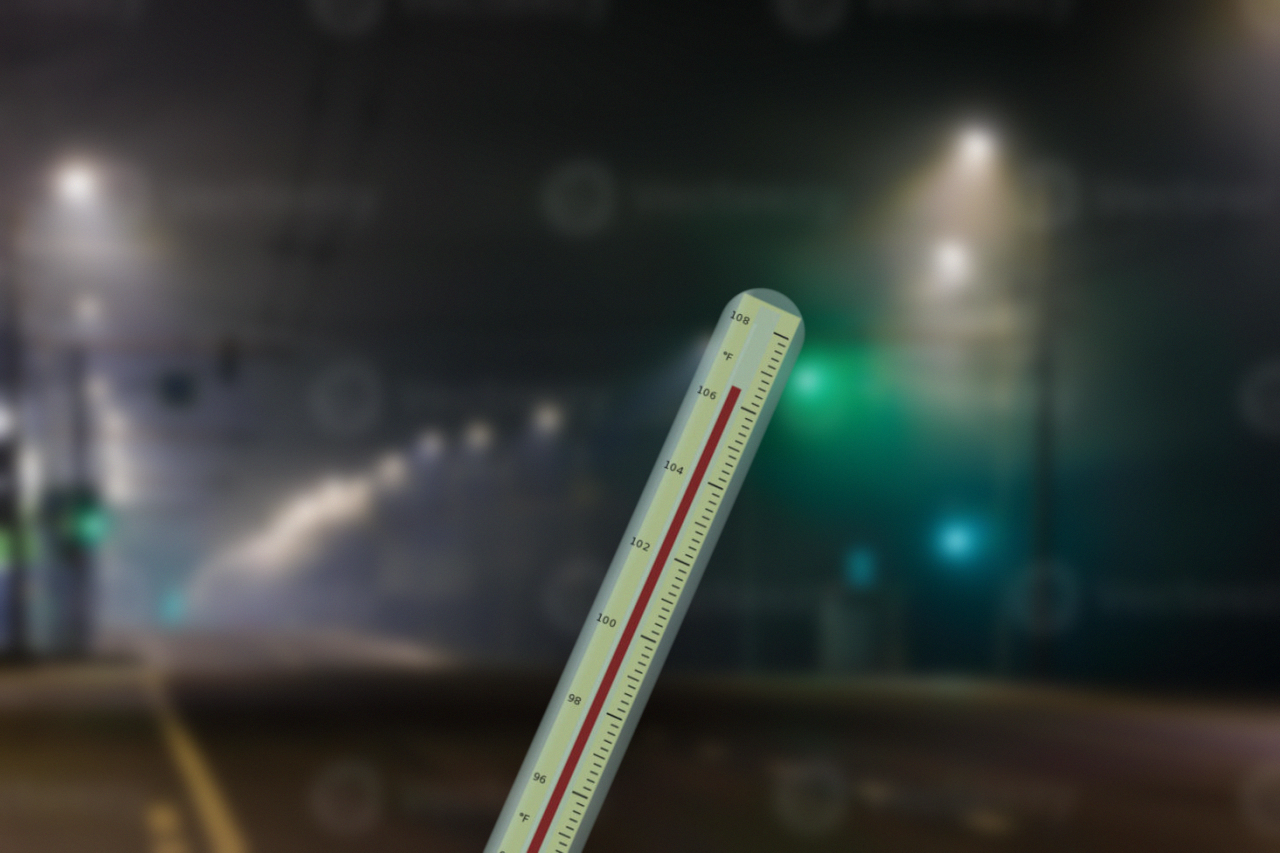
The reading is 106.4 °F
